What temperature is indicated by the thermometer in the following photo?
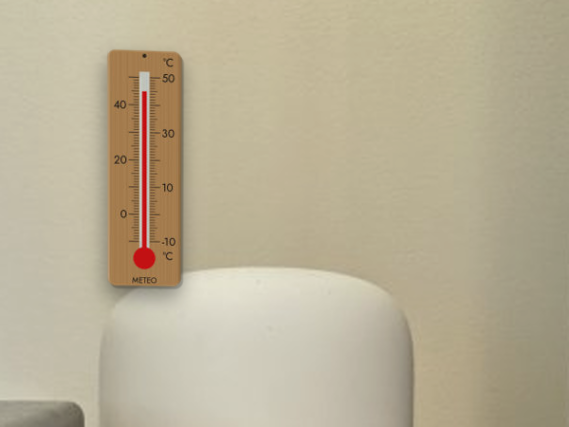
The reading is 45 °C
